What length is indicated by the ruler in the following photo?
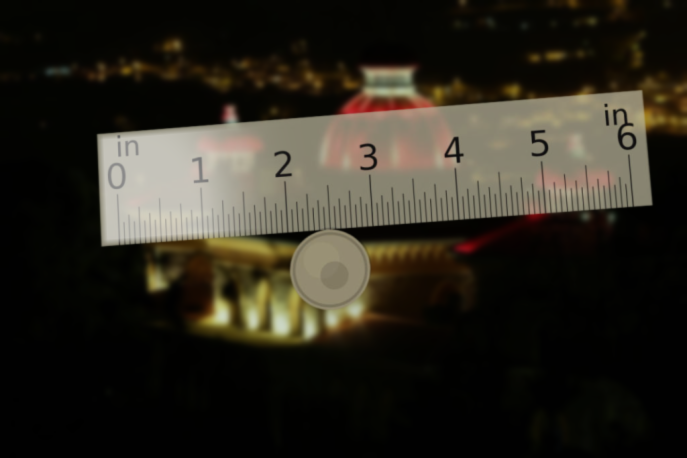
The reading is 0.9375 in
